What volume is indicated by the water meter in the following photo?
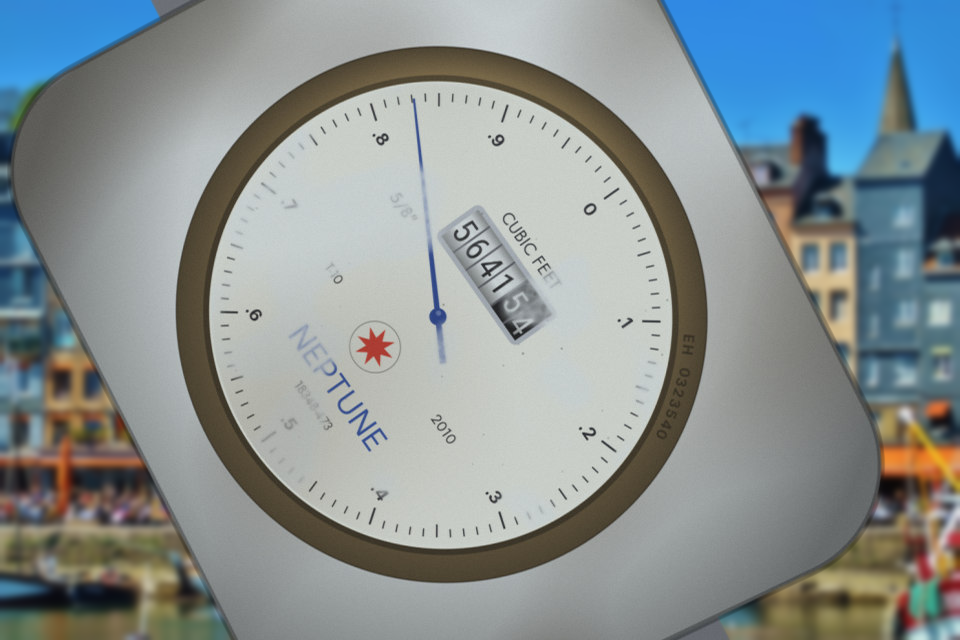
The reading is 564153.83 ft³
